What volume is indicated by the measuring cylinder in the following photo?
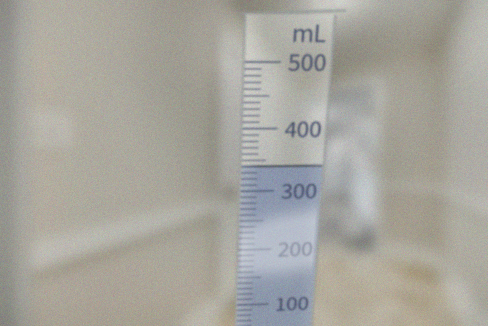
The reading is 340 mL
